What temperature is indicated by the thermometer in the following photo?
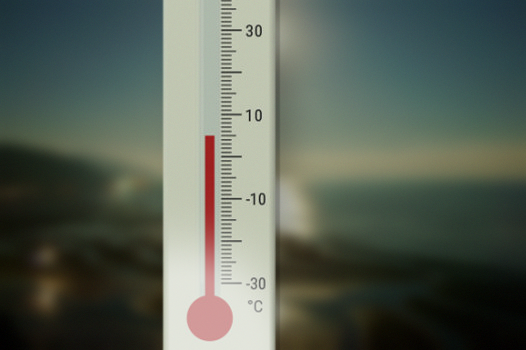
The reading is 5 °C
